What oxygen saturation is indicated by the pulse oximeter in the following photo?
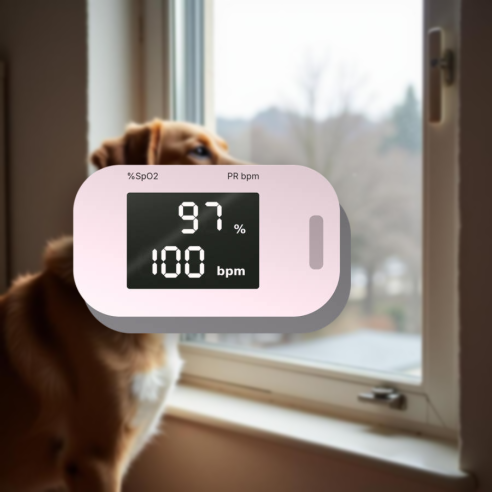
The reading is 97 %
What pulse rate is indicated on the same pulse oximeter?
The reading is 100 bpm
